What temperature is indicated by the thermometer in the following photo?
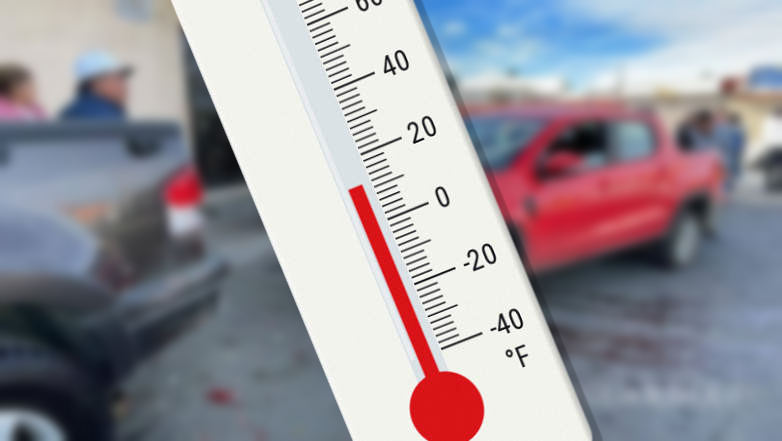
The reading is 12 °F
